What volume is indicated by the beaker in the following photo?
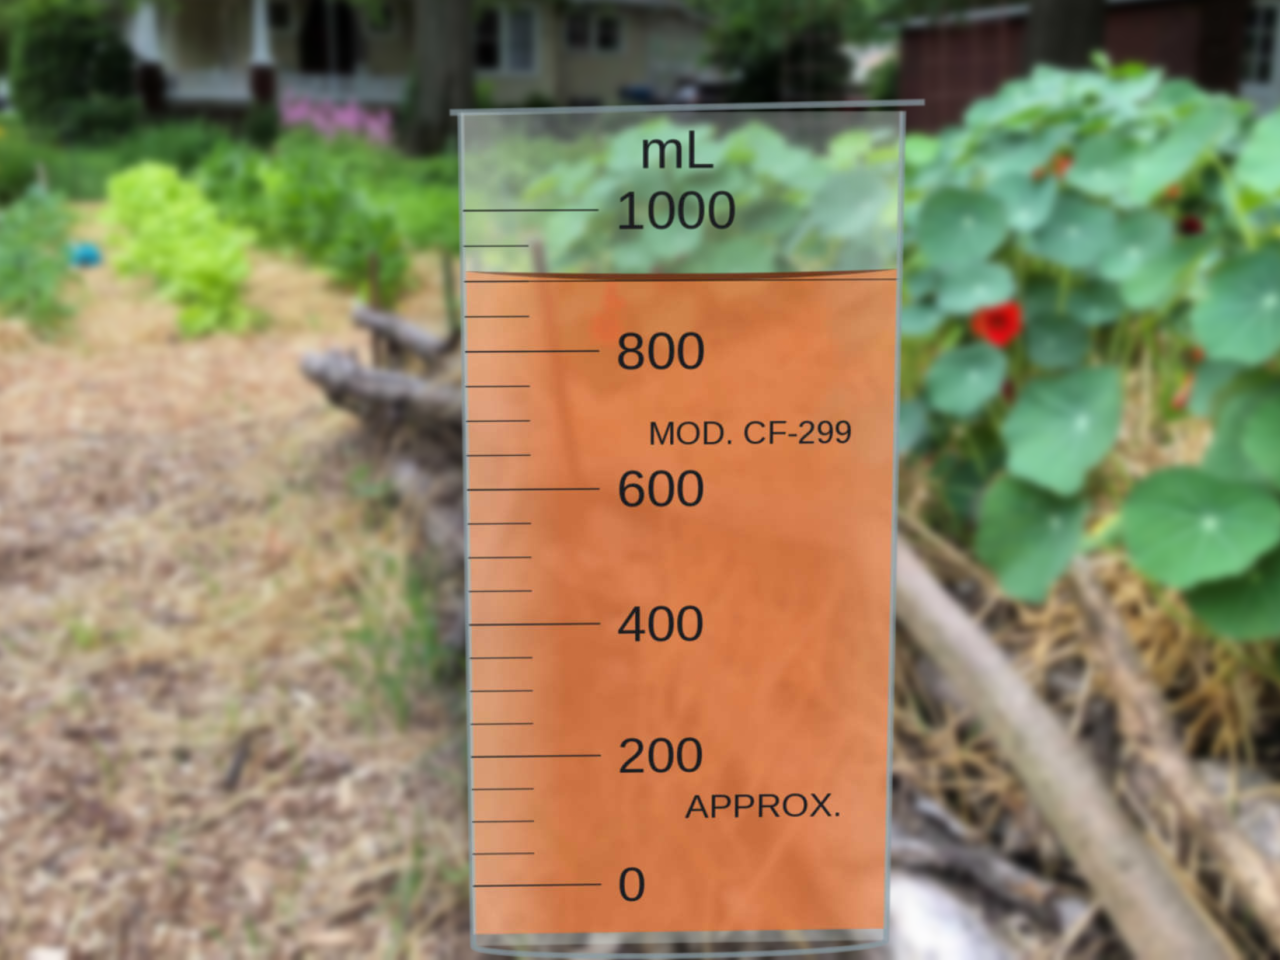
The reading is 900 mL
